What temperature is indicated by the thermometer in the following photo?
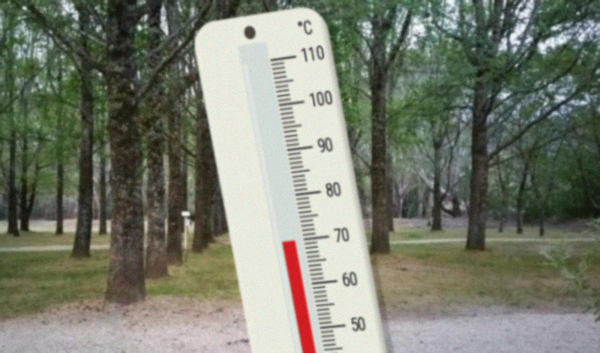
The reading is 70 °C
